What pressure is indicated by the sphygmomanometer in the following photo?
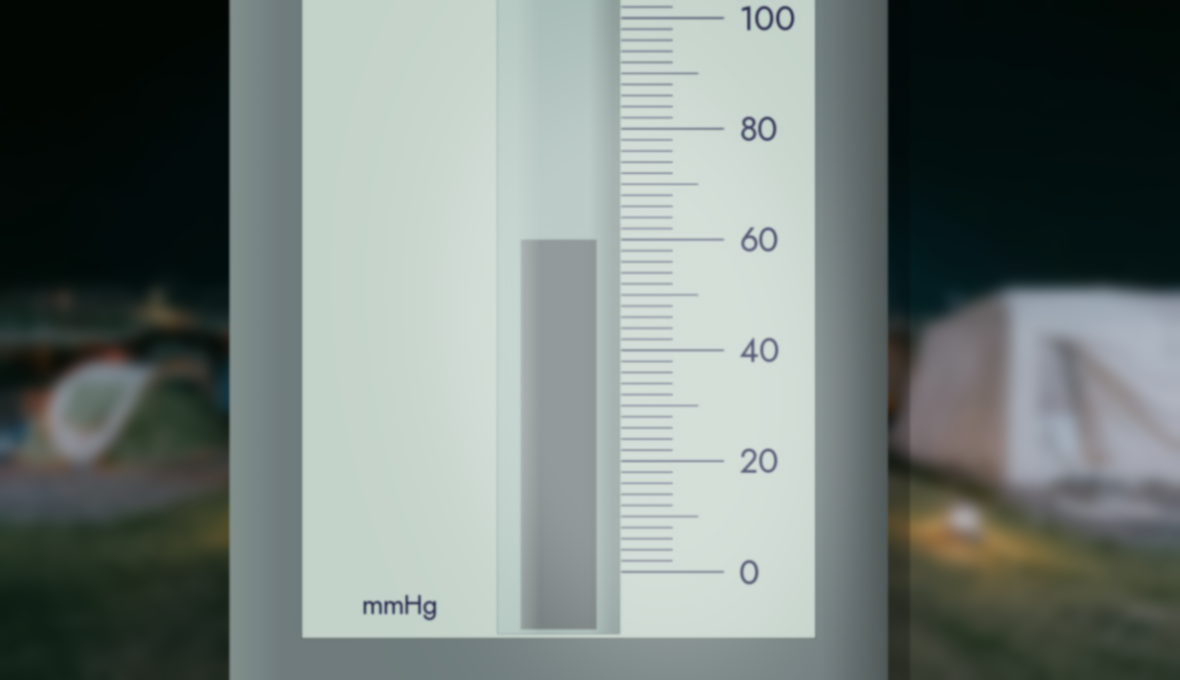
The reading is 60 mmHg
